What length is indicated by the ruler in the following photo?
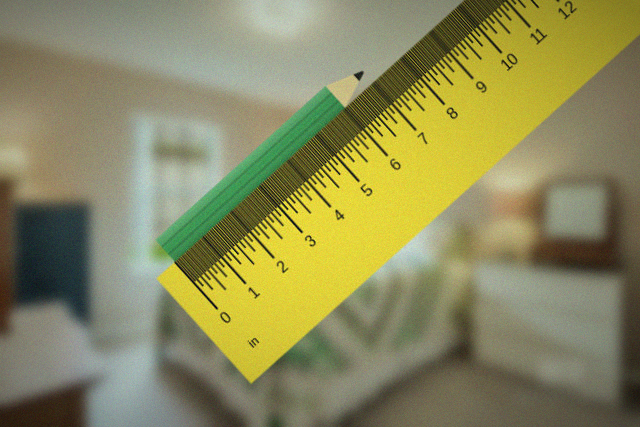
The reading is 7 in
